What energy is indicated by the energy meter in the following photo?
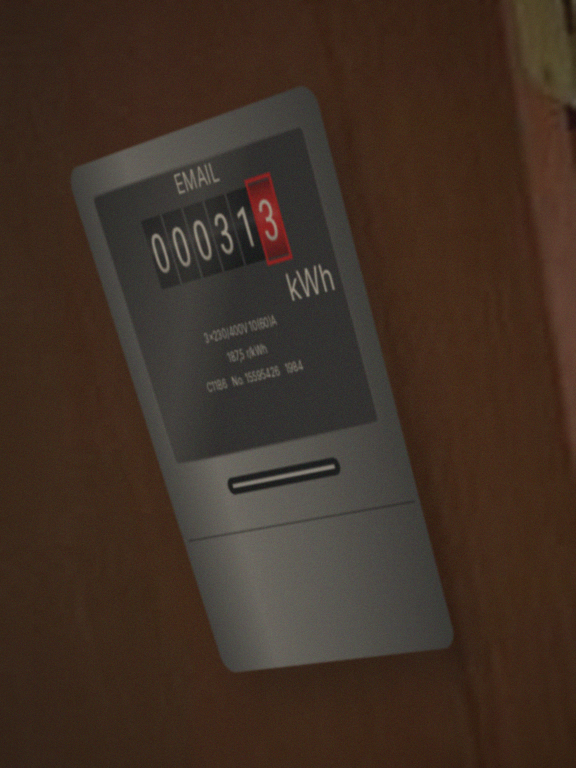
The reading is 31.3 kWh
